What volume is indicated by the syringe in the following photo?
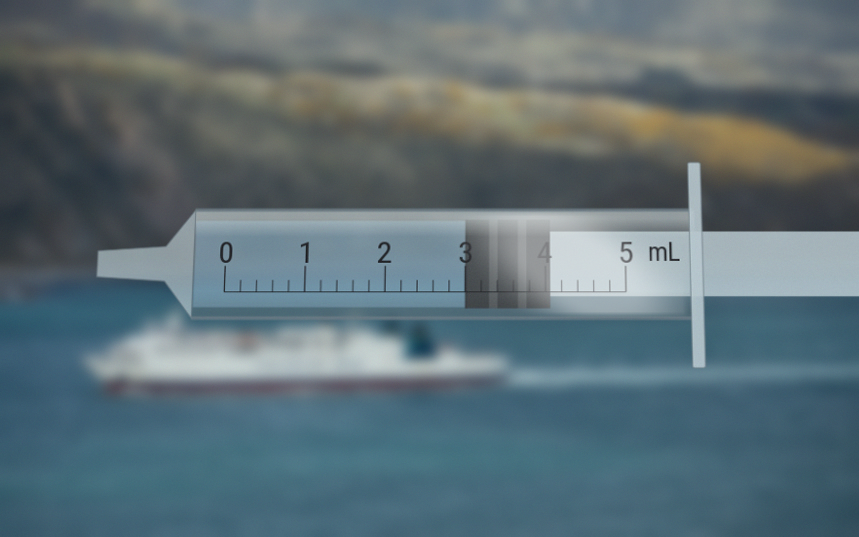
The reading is 3 mL
